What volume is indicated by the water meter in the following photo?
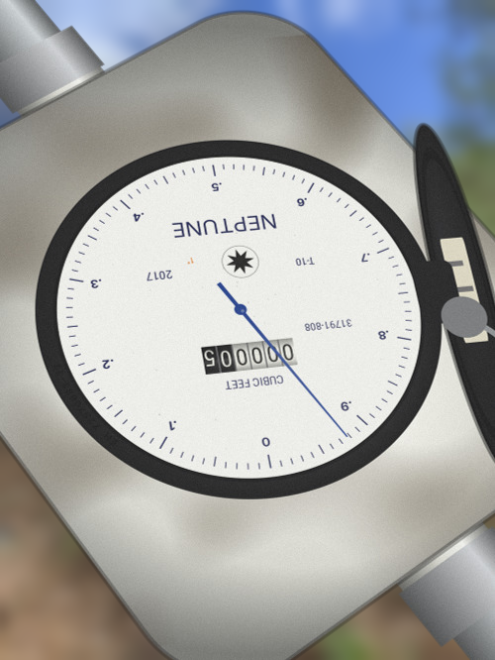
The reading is 4.92 ft³
